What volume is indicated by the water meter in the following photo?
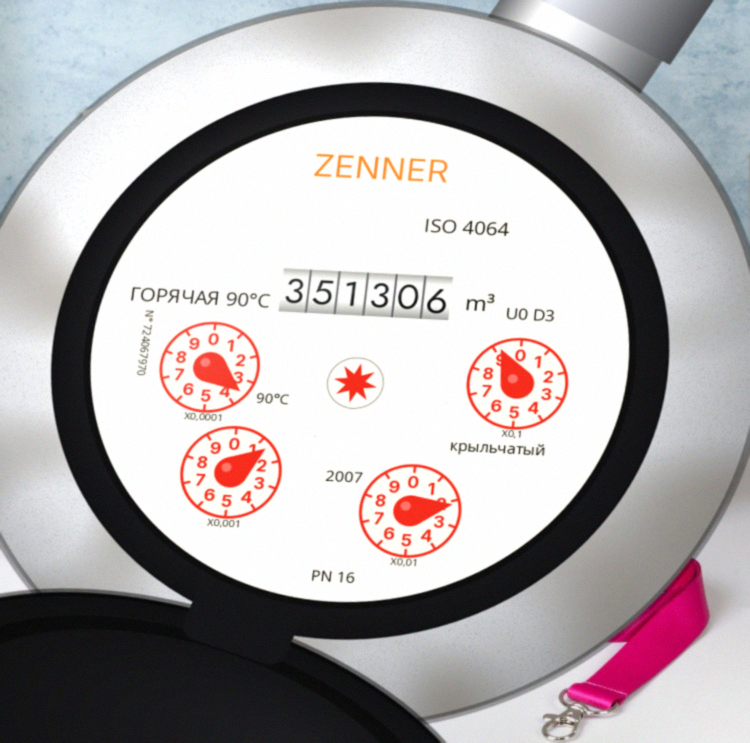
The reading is 351305.9213 m³
